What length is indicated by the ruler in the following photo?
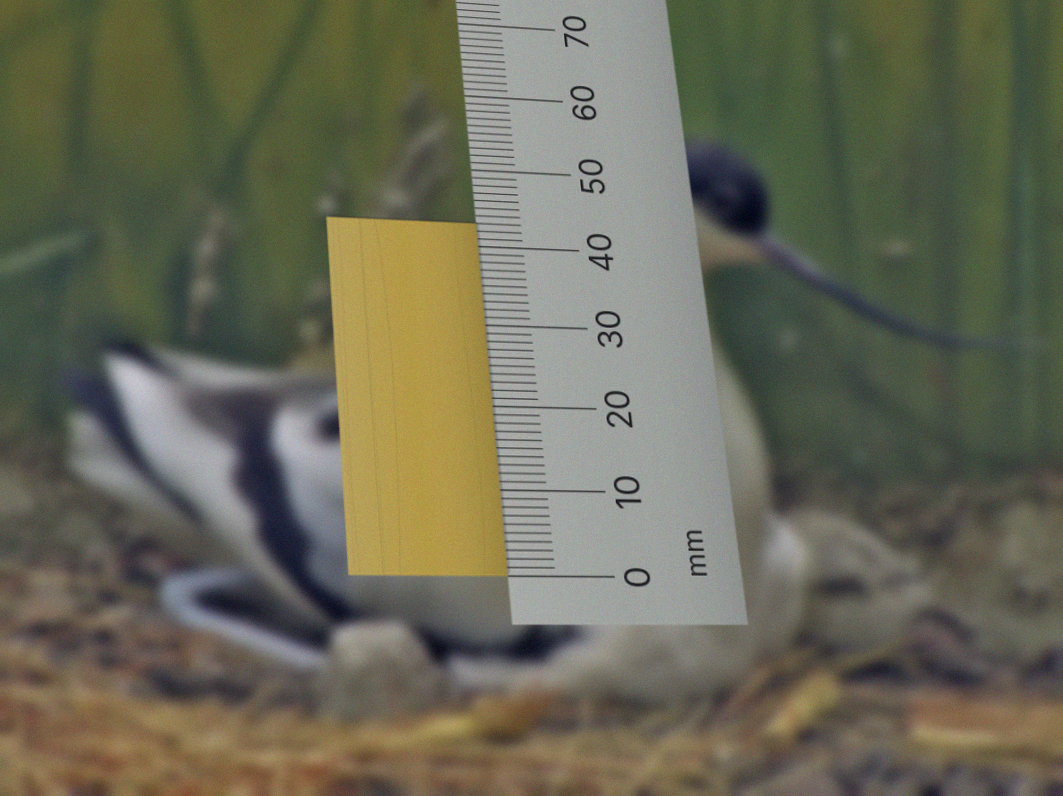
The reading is 43 mm
